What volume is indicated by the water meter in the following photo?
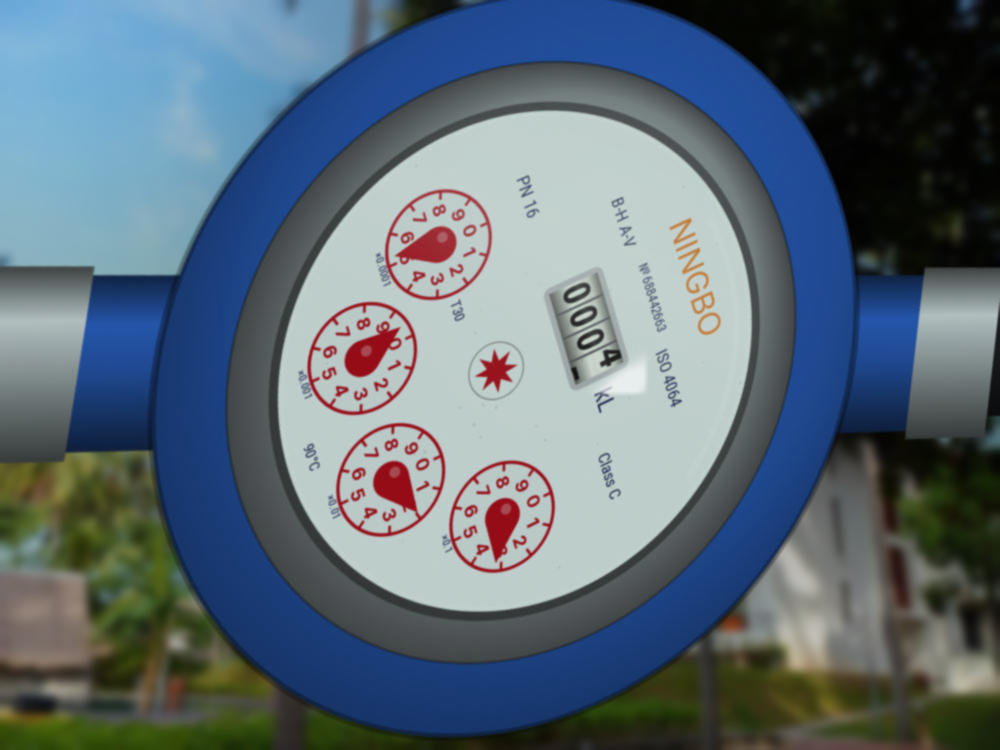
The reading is 4.3195 kL
